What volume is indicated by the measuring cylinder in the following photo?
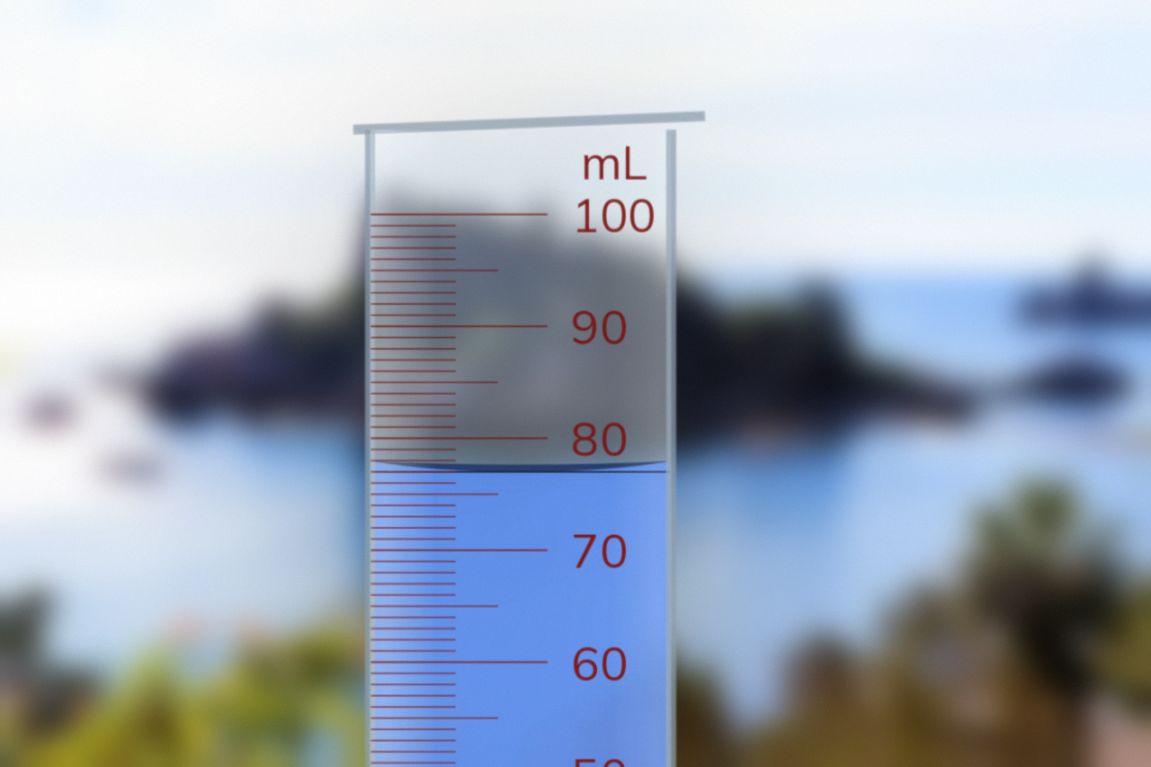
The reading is 77 mL
